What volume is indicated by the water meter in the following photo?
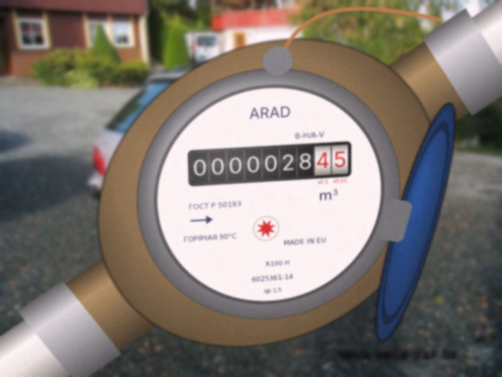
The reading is 28.45 m³
